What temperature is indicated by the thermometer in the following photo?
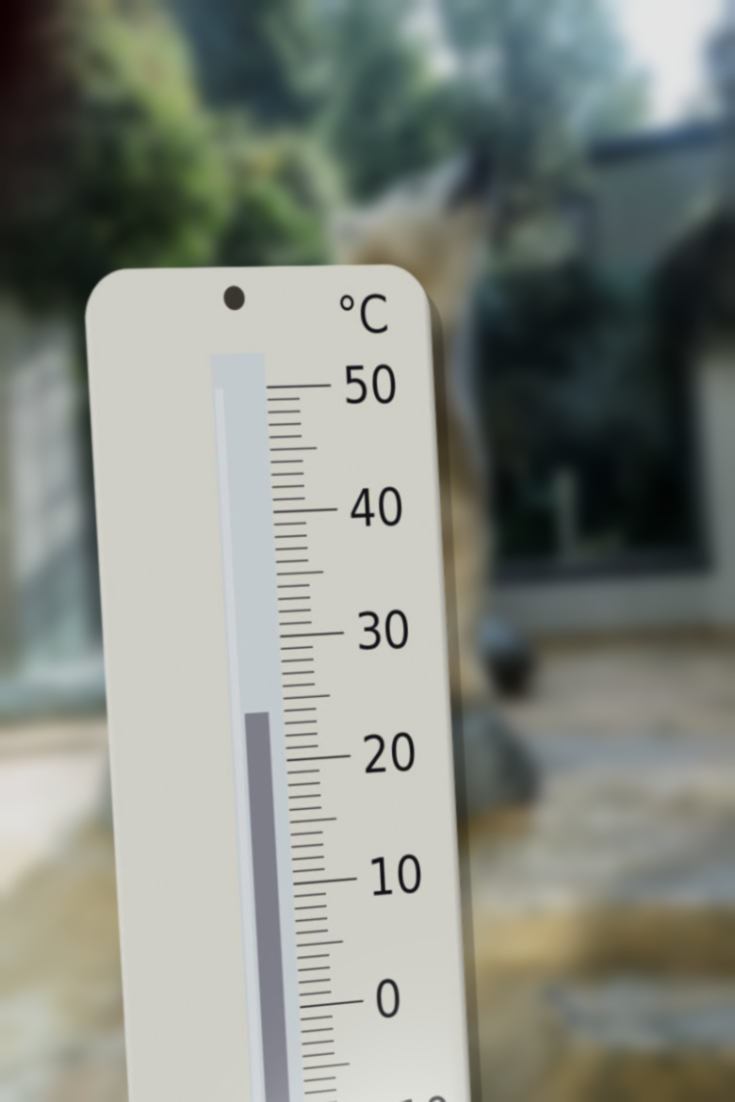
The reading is 24 °C
